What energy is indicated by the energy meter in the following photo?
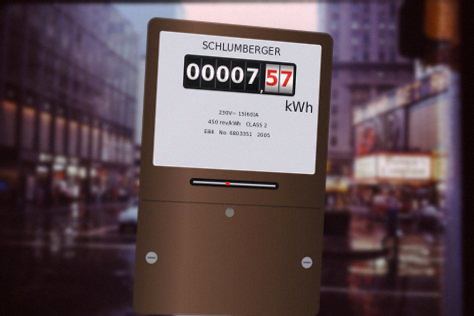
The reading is 7.57 kWh
